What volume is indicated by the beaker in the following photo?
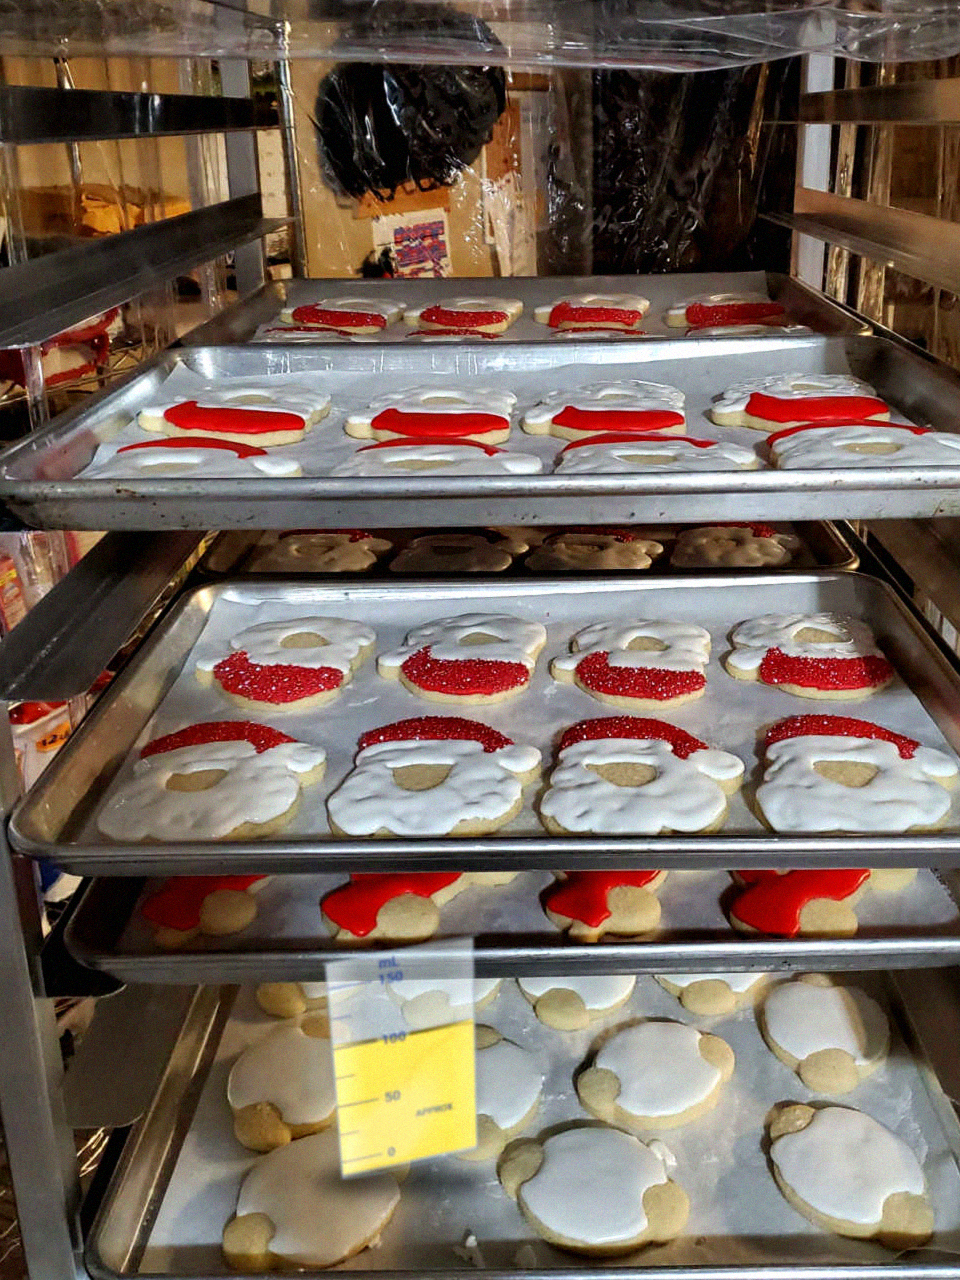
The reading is 100 mL
